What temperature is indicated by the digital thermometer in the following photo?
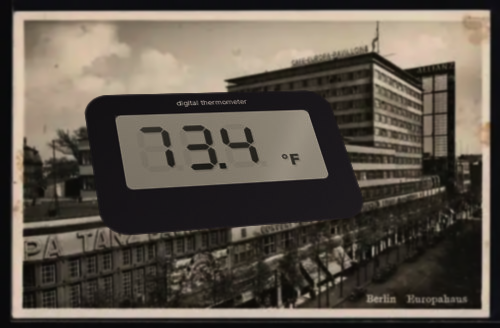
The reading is 73.4 °F
